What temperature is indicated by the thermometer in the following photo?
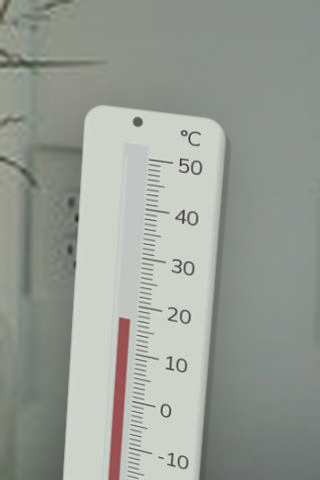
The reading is 17 °C
